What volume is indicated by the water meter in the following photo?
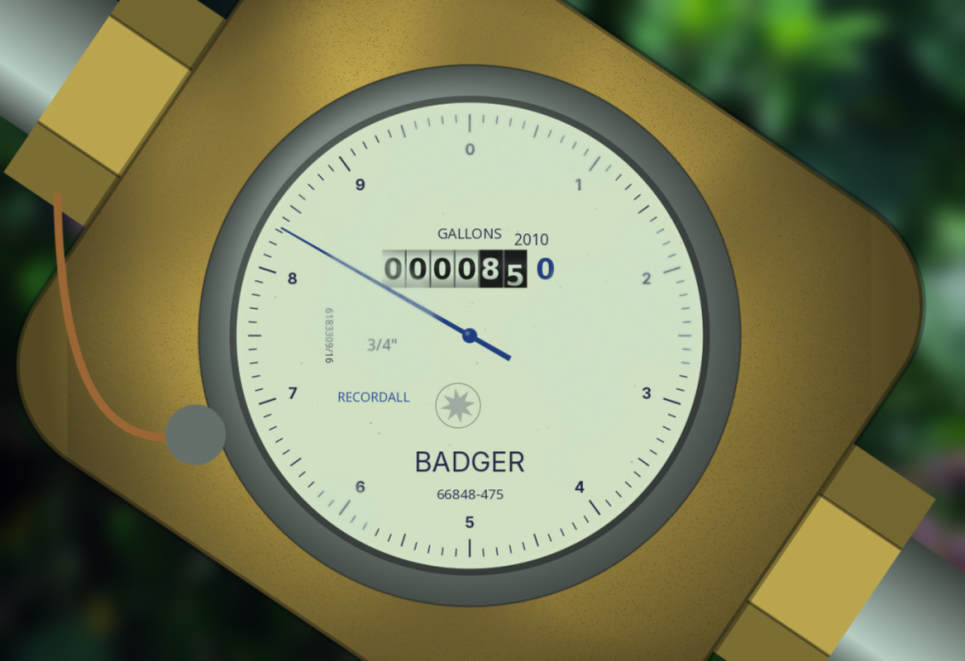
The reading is 848.3 gal
